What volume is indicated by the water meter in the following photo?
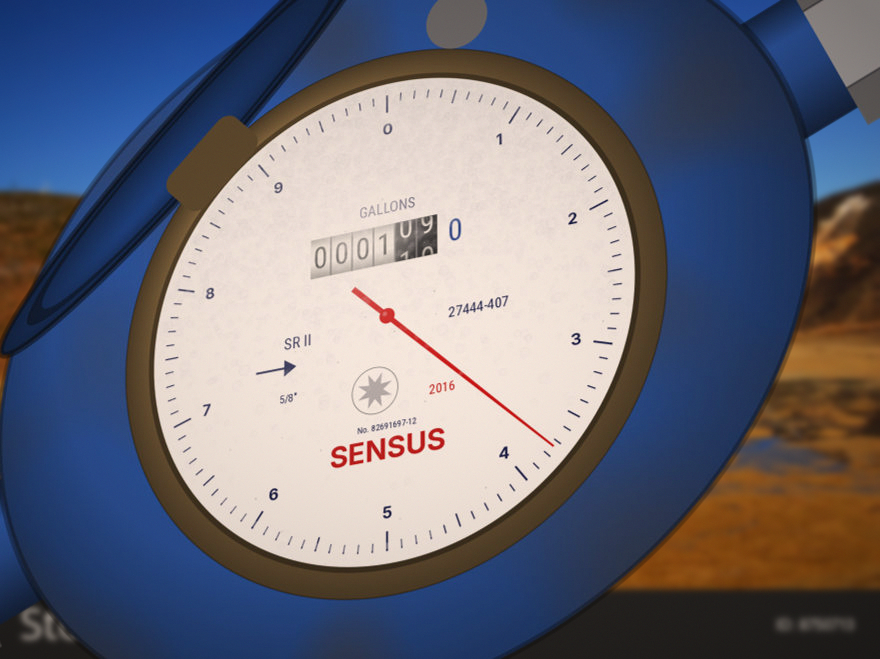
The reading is 1093.7 gal
